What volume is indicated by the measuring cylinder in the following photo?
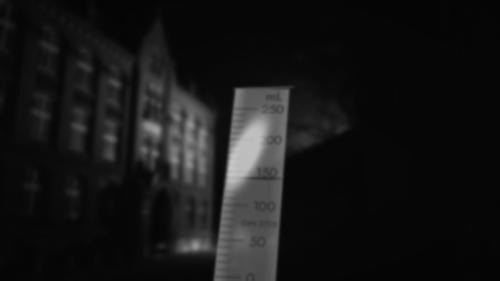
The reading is 140 mL
